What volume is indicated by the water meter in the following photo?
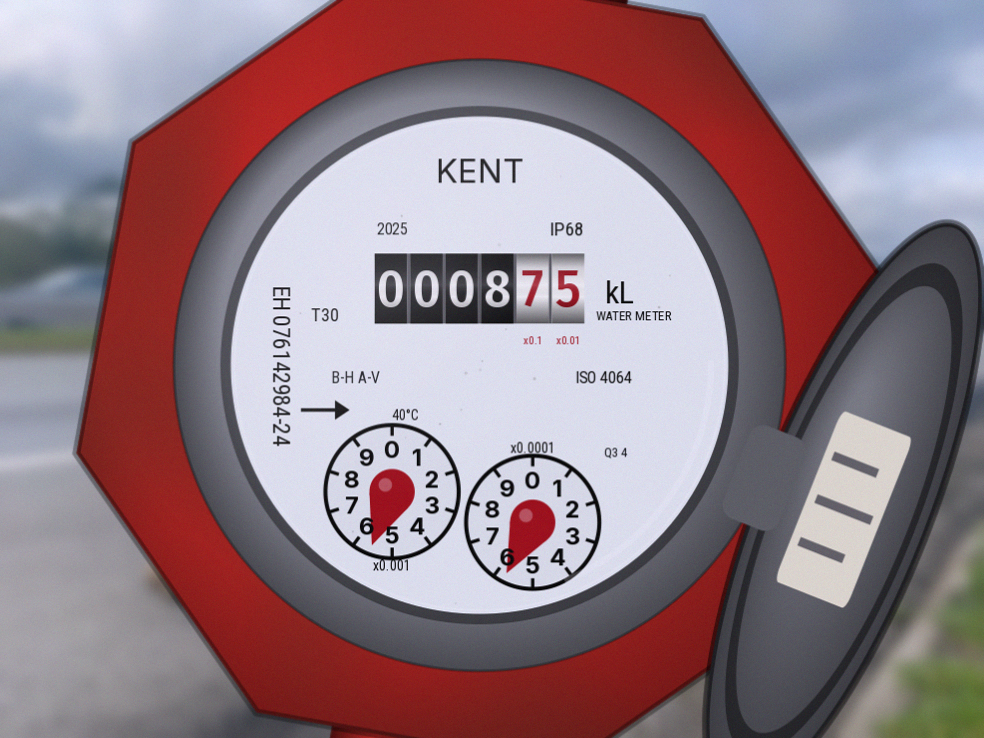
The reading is 8.7555 kL
